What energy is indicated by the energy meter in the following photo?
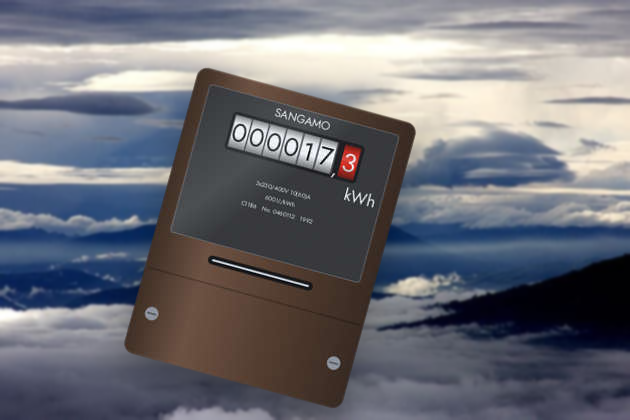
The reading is 17.3 kWh
